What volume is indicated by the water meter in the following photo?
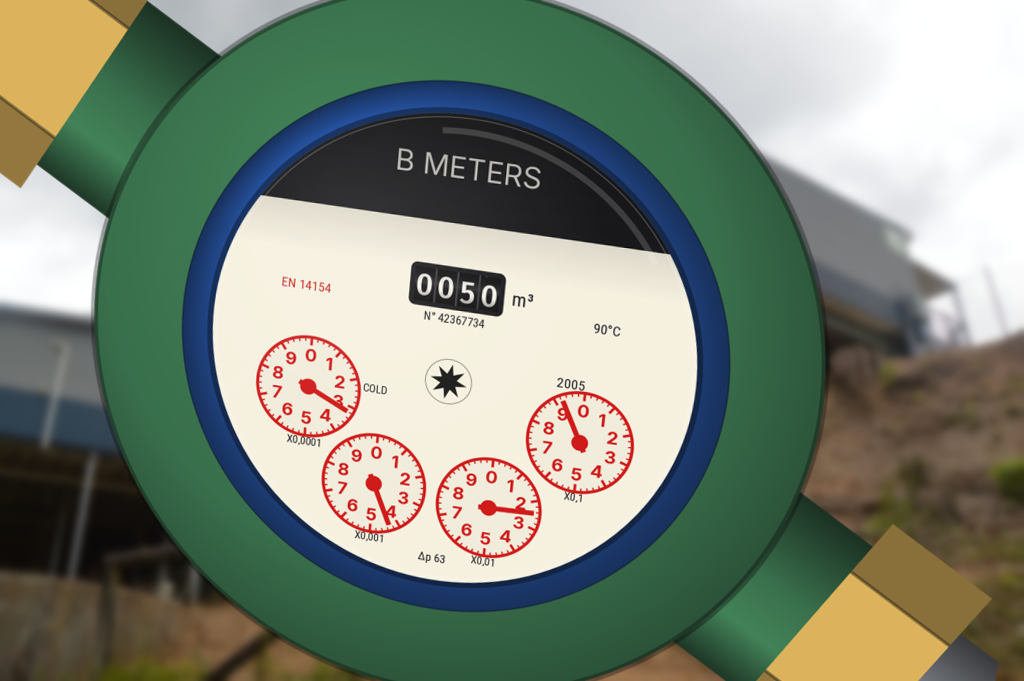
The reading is 49.9243 m³
